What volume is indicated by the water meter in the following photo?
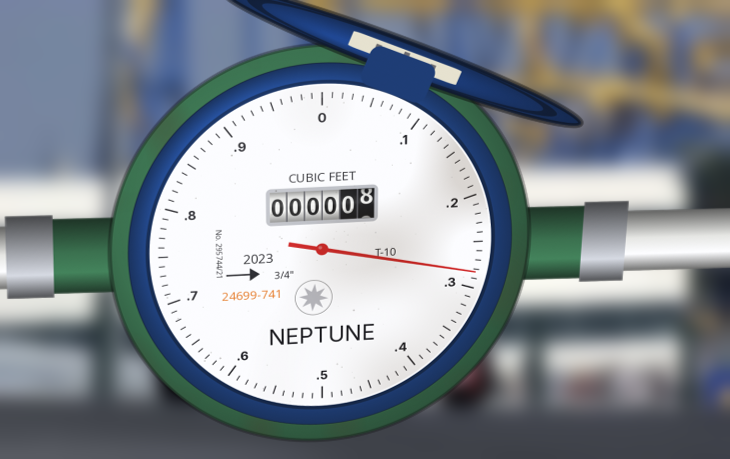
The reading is 8.28 ft³
